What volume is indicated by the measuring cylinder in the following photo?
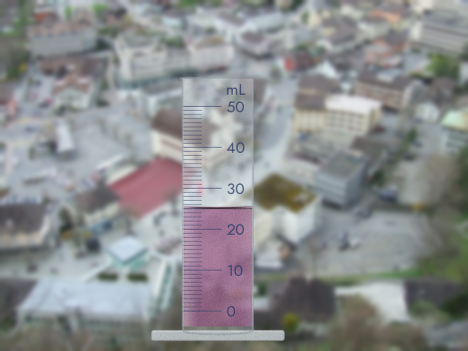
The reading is 25 mL
